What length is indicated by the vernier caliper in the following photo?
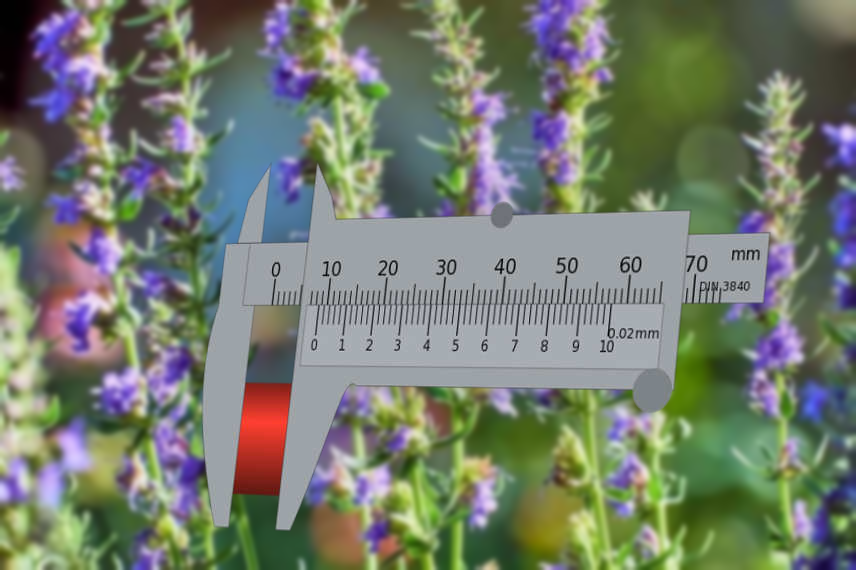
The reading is 8.5 mm
